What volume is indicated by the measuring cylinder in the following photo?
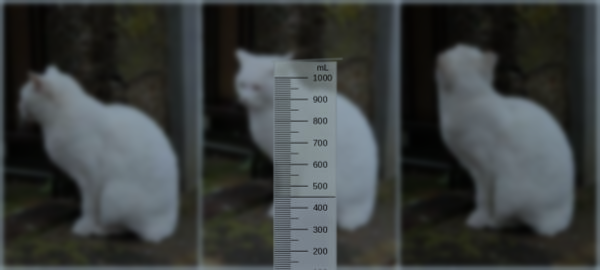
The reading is 450 mL
